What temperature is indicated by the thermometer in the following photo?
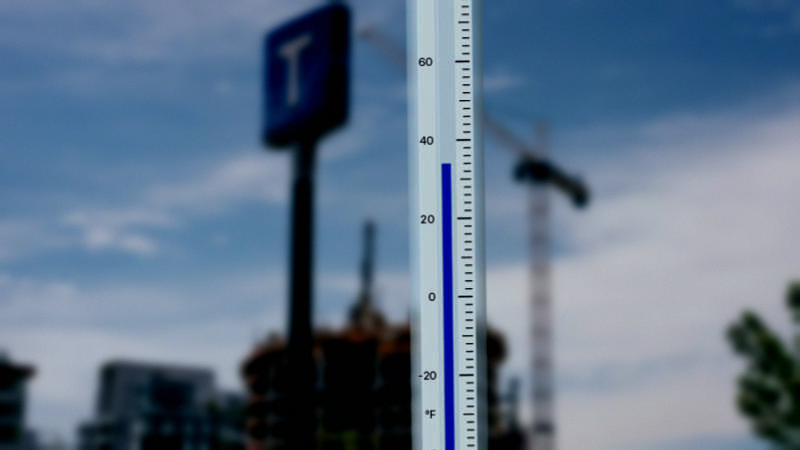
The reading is 34 °F
